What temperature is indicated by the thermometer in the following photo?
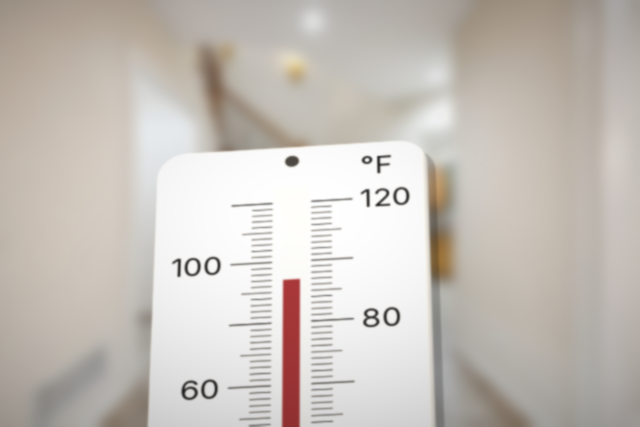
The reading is 94 °F
